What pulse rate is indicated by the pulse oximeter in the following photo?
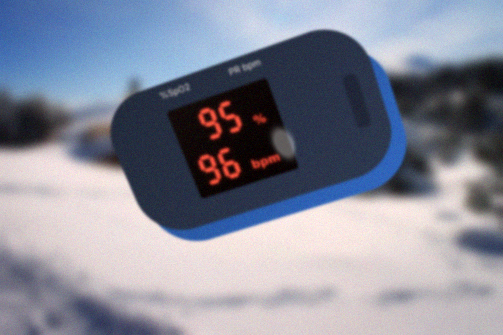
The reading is 96 bpm
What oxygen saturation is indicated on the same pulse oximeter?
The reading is 95 %
